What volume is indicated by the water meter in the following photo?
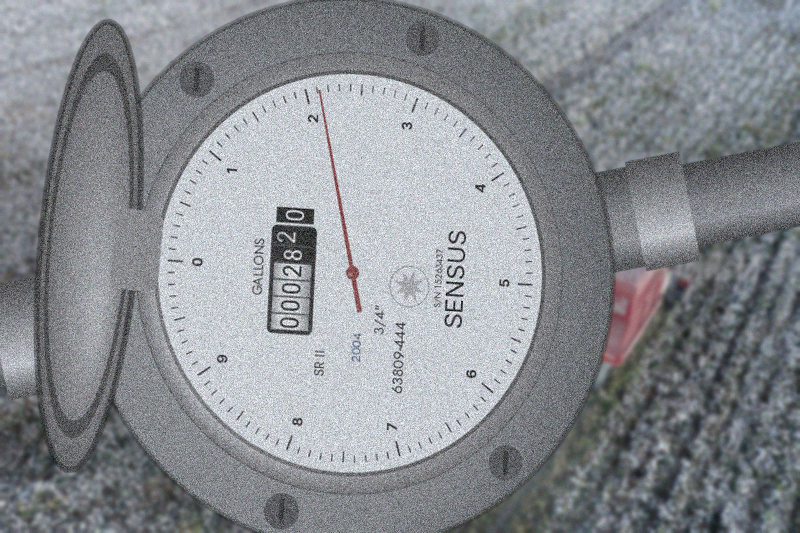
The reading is 2822.1 gal
